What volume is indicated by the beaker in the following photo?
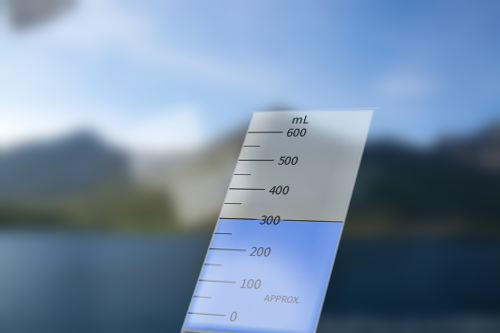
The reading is 300 mL
